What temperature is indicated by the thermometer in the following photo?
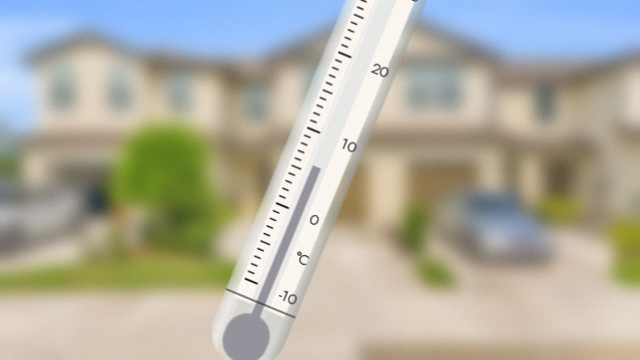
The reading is 6 °C
